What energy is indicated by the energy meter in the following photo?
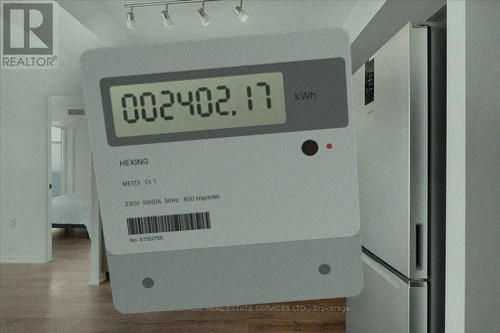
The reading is 2402.17 kWh
